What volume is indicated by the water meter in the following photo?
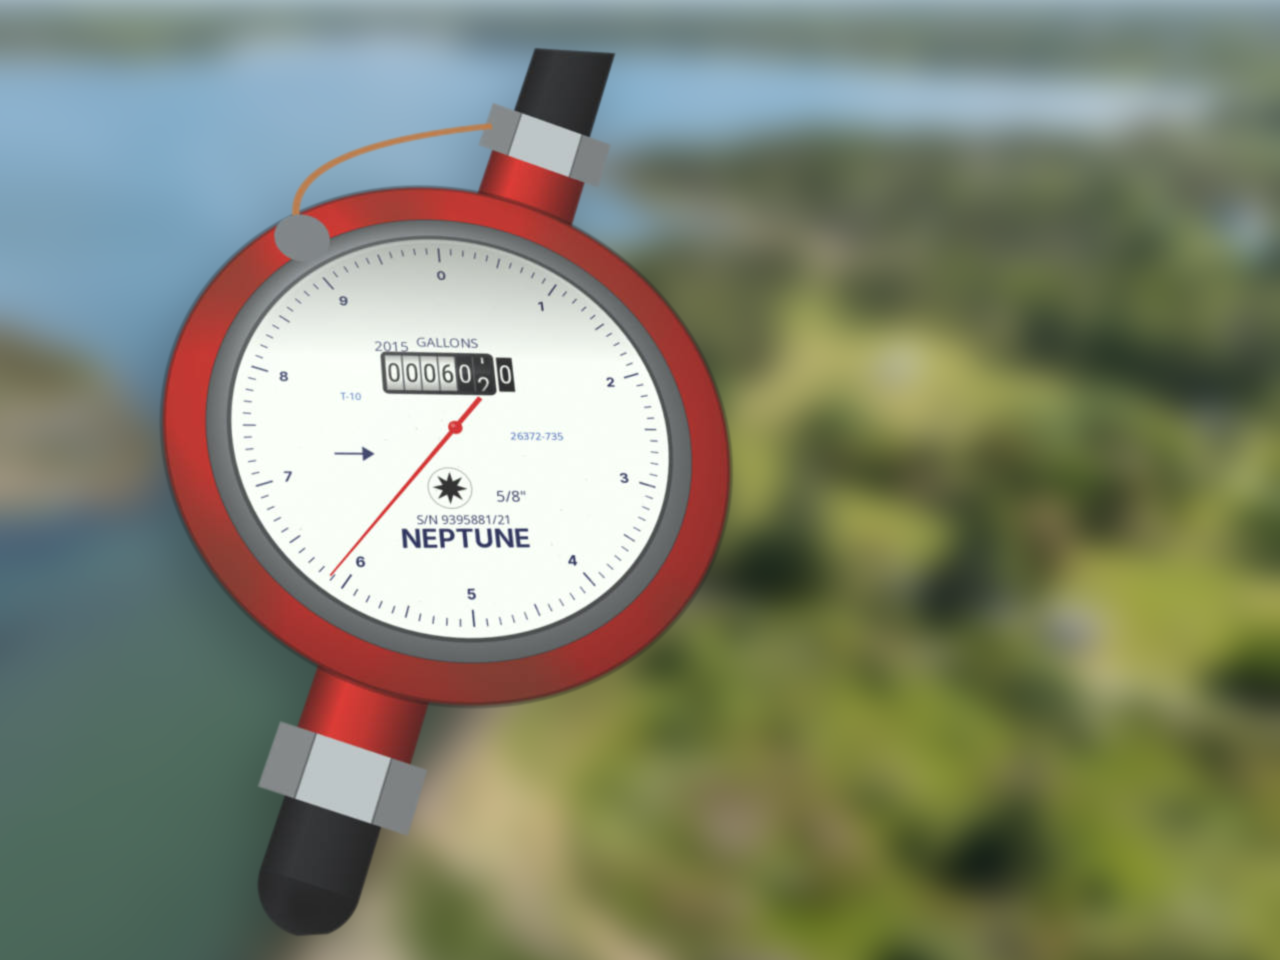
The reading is 6016.1 gal
